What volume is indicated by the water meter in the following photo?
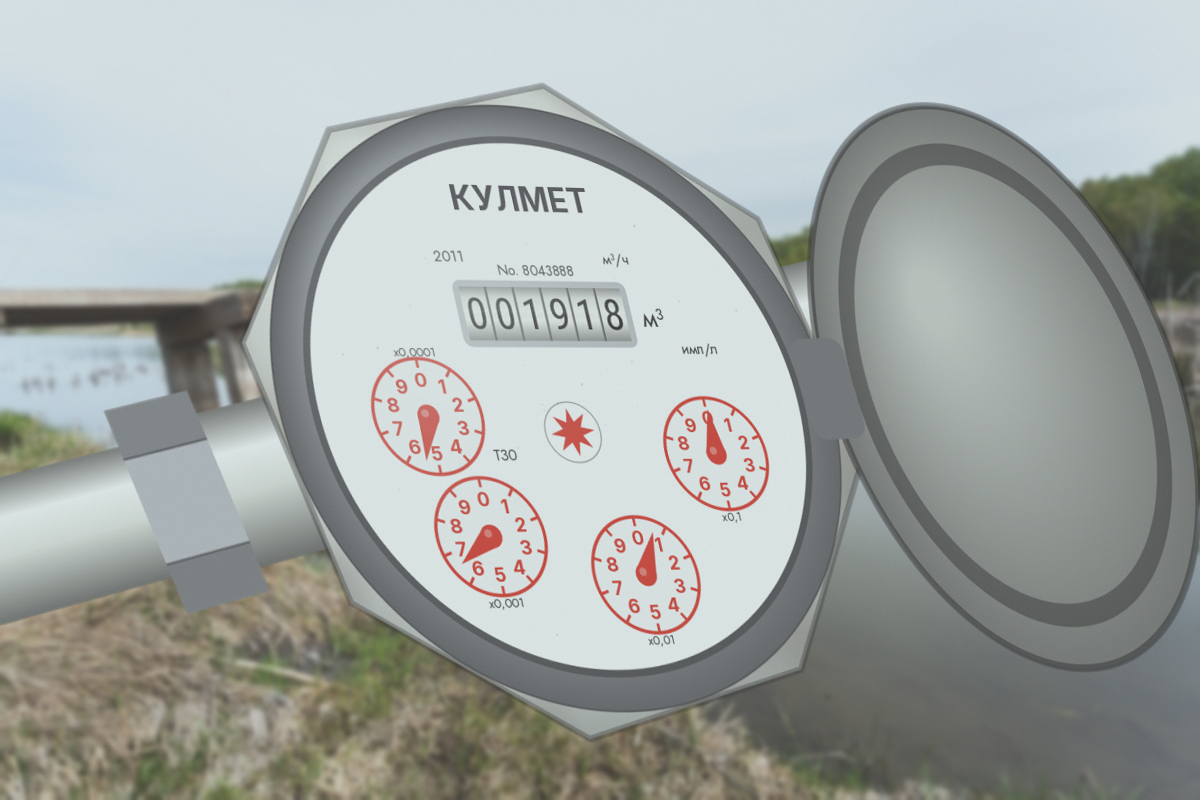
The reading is 1918.0065 m³
